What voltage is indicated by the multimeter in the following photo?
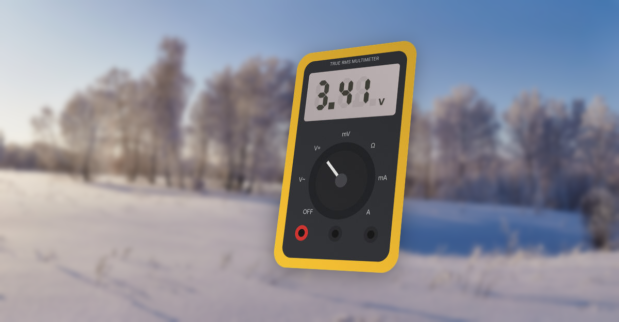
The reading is 3.41 V
